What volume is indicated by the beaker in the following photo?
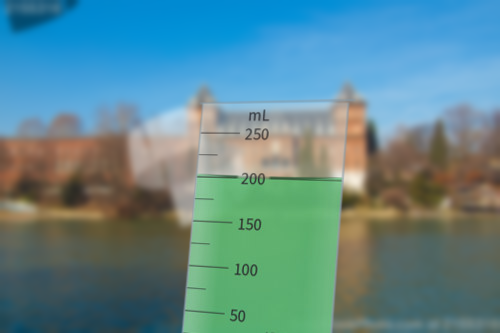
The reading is 200 mL
